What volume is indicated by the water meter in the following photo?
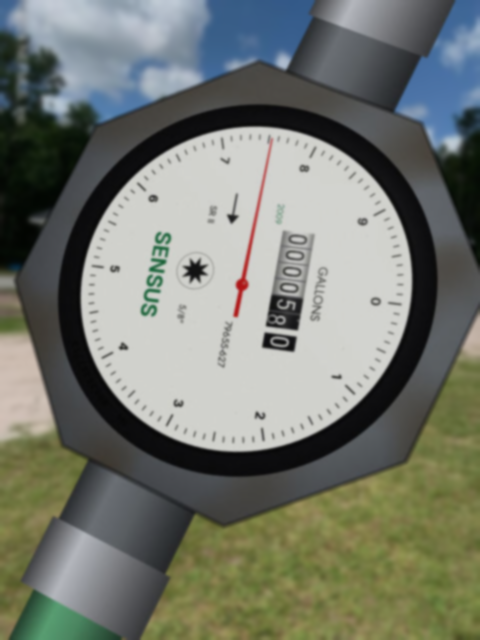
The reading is 577.5 gal
